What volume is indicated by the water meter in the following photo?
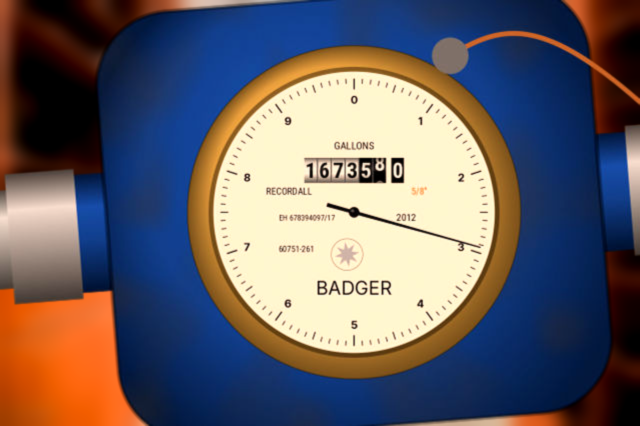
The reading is 1673582.9 gal
